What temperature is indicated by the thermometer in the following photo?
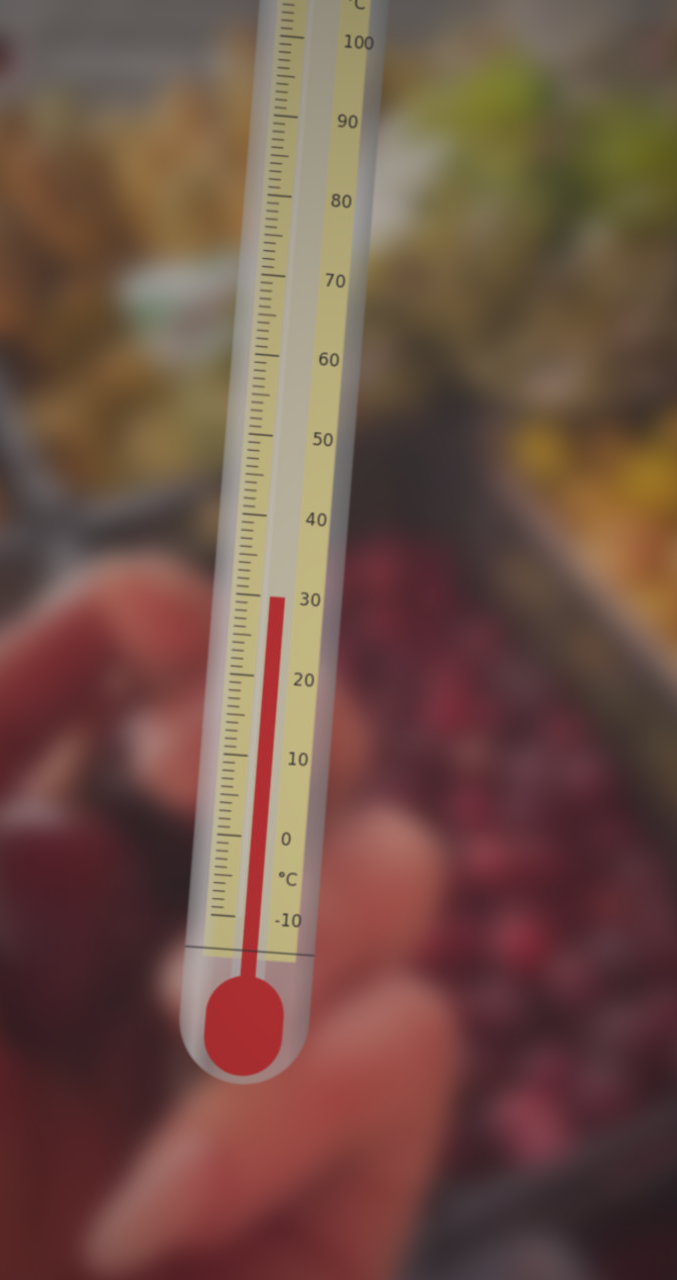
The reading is 30 °C
